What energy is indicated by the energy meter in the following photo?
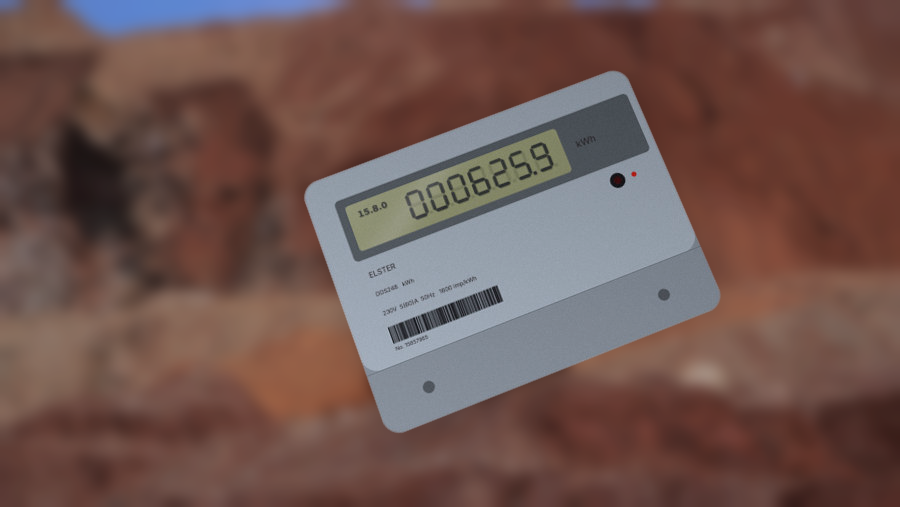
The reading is 625.9 kWh
